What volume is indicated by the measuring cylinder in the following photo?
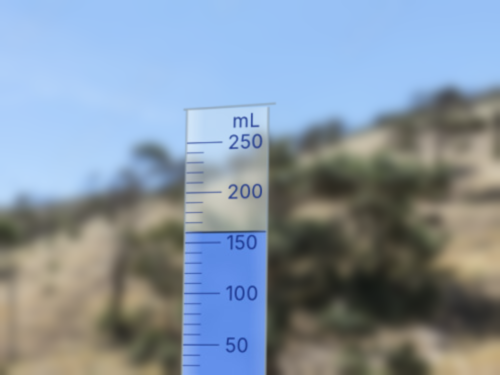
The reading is 160 mL
